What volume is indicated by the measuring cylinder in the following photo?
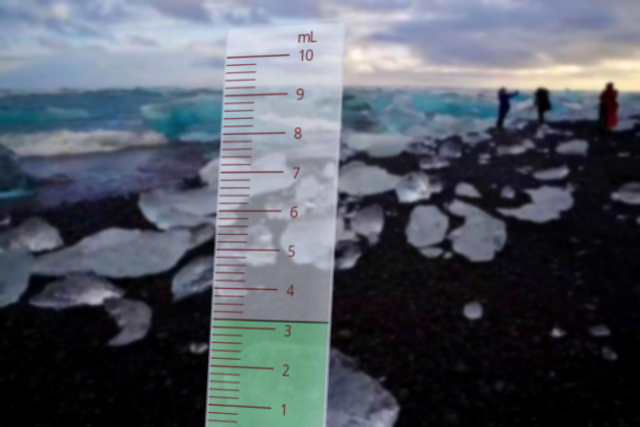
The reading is 3.2 mL
